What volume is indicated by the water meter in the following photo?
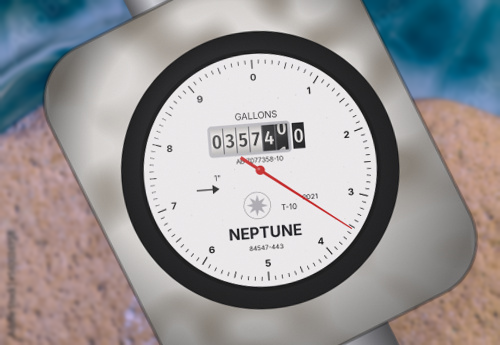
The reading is 357403.5 gal
